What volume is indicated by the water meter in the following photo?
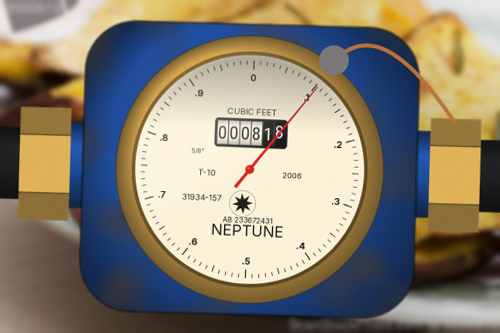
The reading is 818.10 ft³
